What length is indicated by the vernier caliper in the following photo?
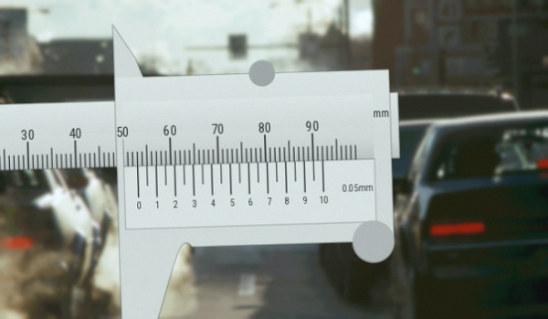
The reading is 53.0 mm
